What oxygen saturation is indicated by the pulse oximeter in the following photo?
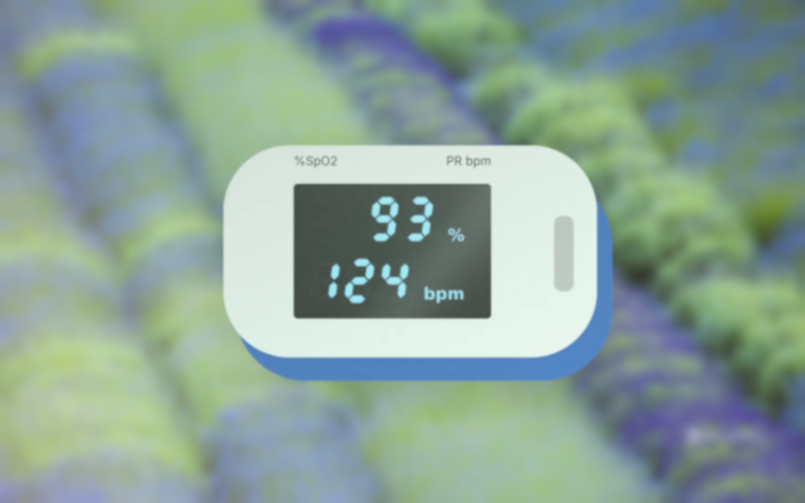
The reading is 93 %
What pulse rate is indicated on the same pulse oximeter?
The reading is 124 bpm
